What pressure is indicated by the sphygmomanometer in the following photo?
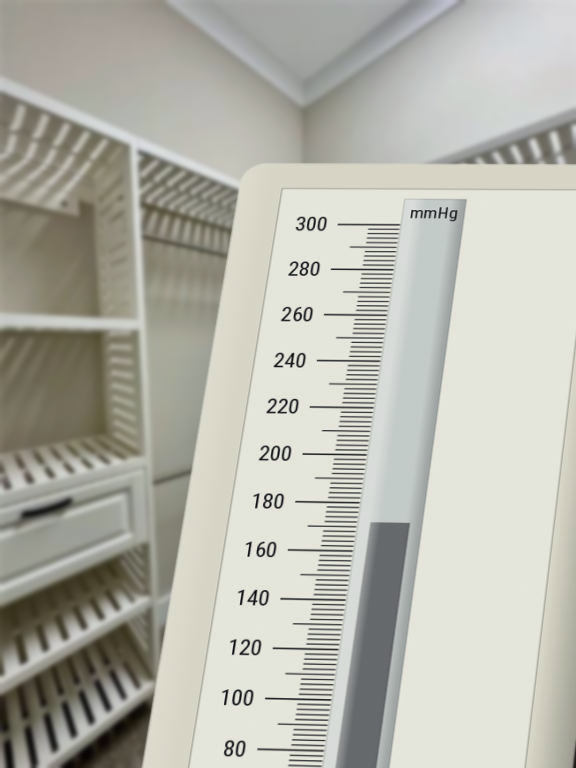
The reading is 172 mmHg
